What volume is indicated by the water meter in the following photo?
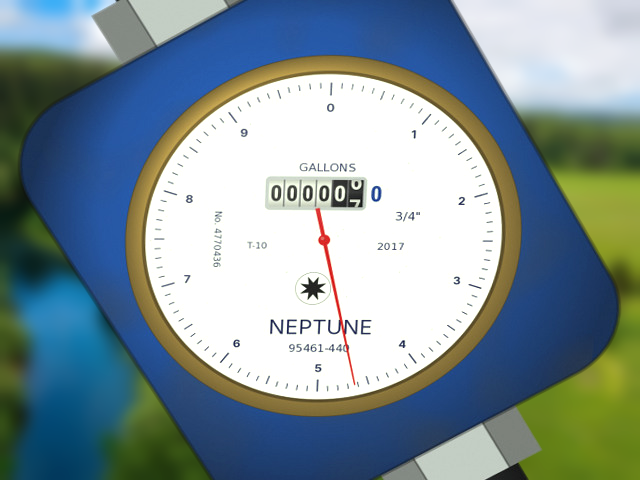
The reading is 64.6 gal
